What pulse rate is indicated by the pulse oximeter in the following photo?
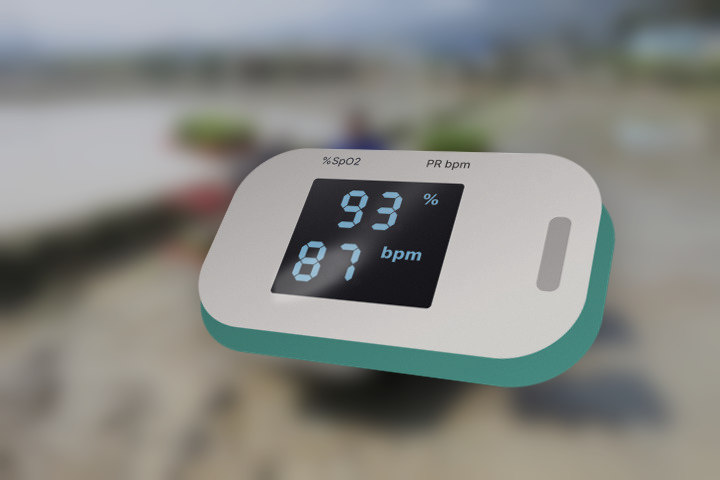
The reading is 87 bpm
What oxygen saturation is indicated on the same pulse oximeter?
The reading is 93 %
